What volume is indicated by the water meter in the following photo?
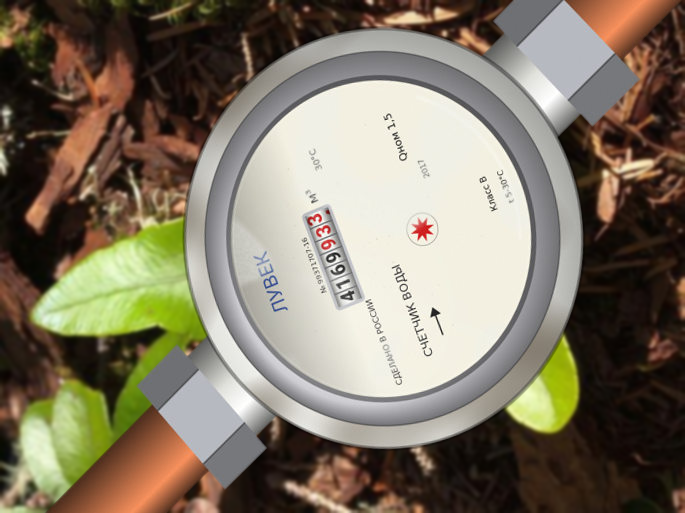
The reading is 4169.933 m³
